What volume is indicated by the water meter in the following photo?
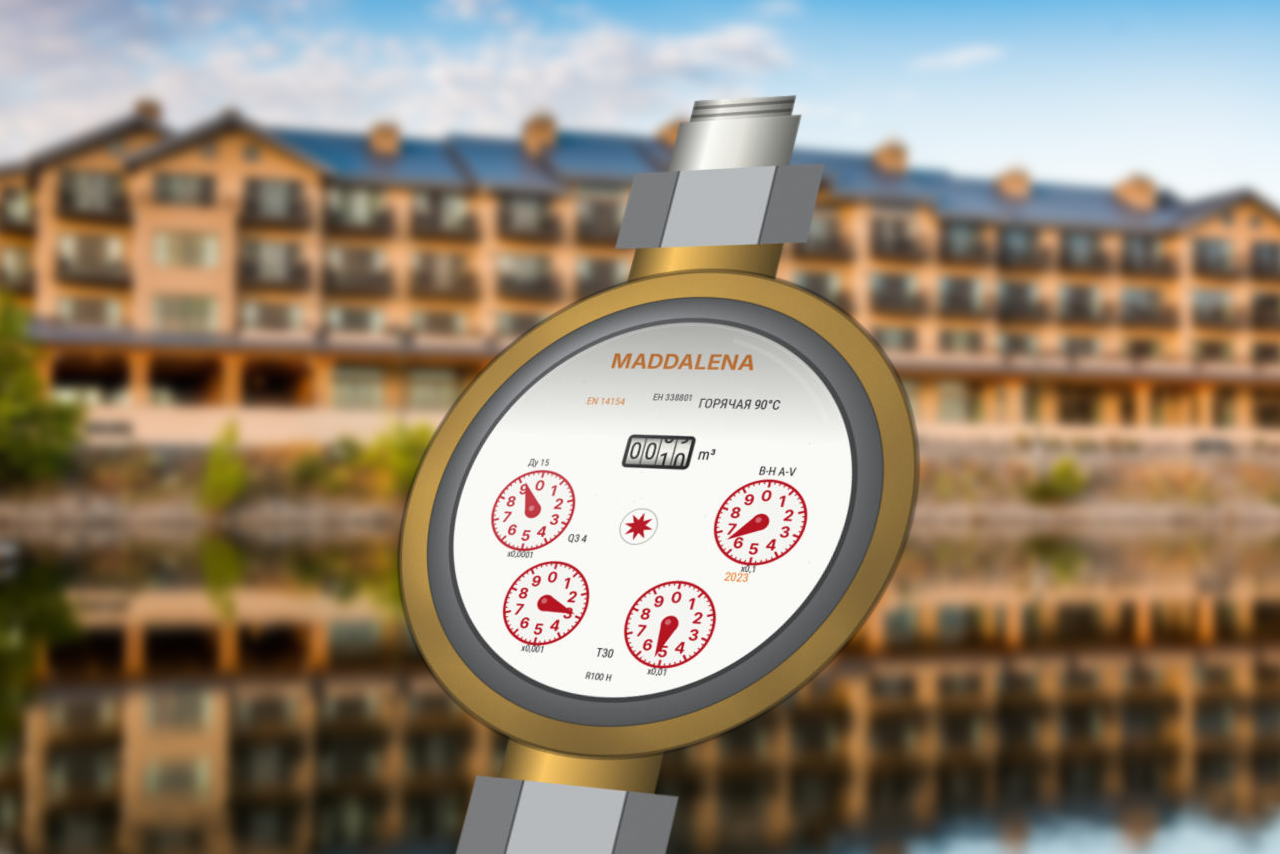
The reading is 9.6529 m³
